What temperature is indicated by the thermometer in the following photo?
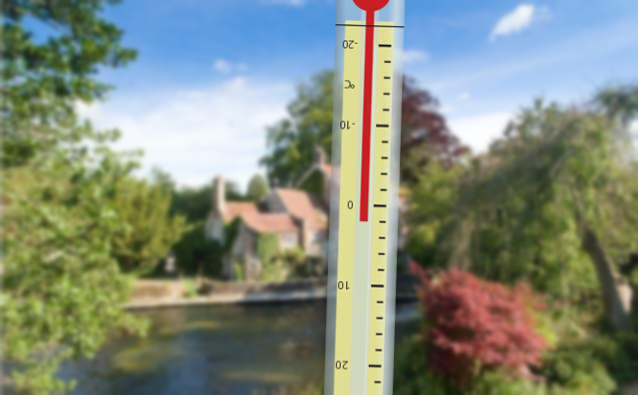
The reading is 2 °C
